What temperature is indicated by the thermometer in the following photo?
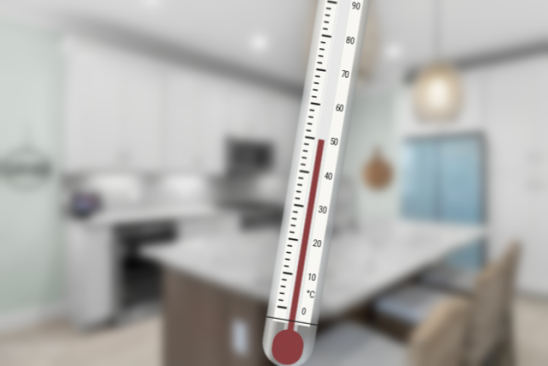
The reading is 50 °C
